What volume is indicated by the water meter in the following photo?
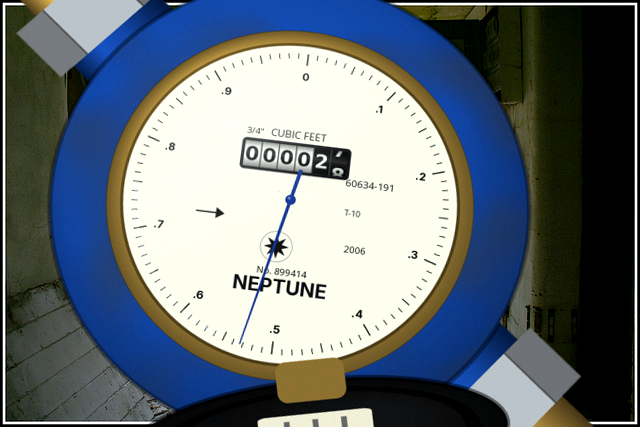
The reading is 27.53 ft³
